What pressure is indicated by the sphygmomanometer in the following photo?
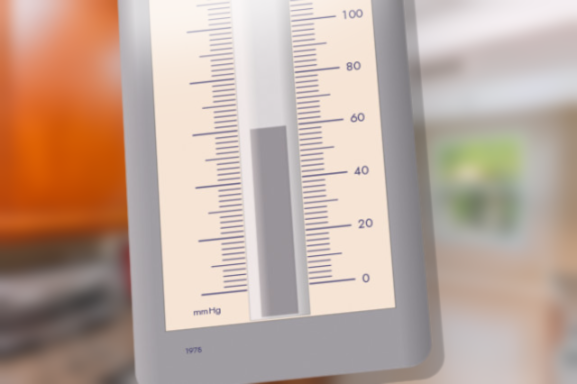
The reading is 60 mmHg
